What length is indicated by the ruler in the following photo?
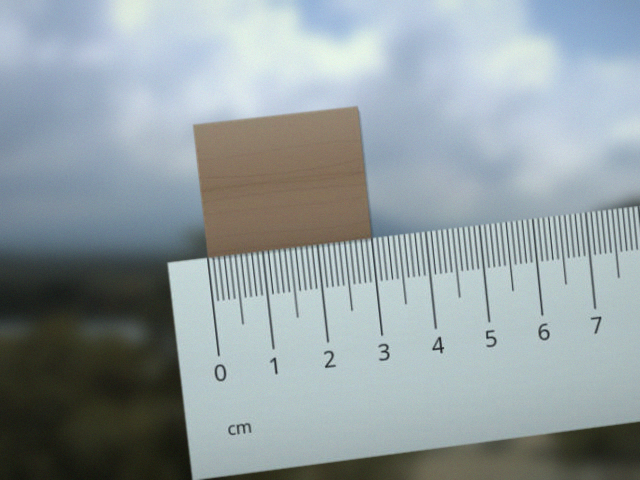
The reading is 3 cm
